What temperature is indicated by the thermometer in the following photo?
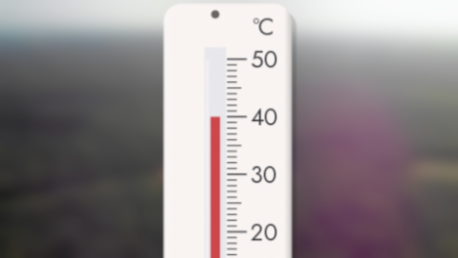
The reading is 40 °C
